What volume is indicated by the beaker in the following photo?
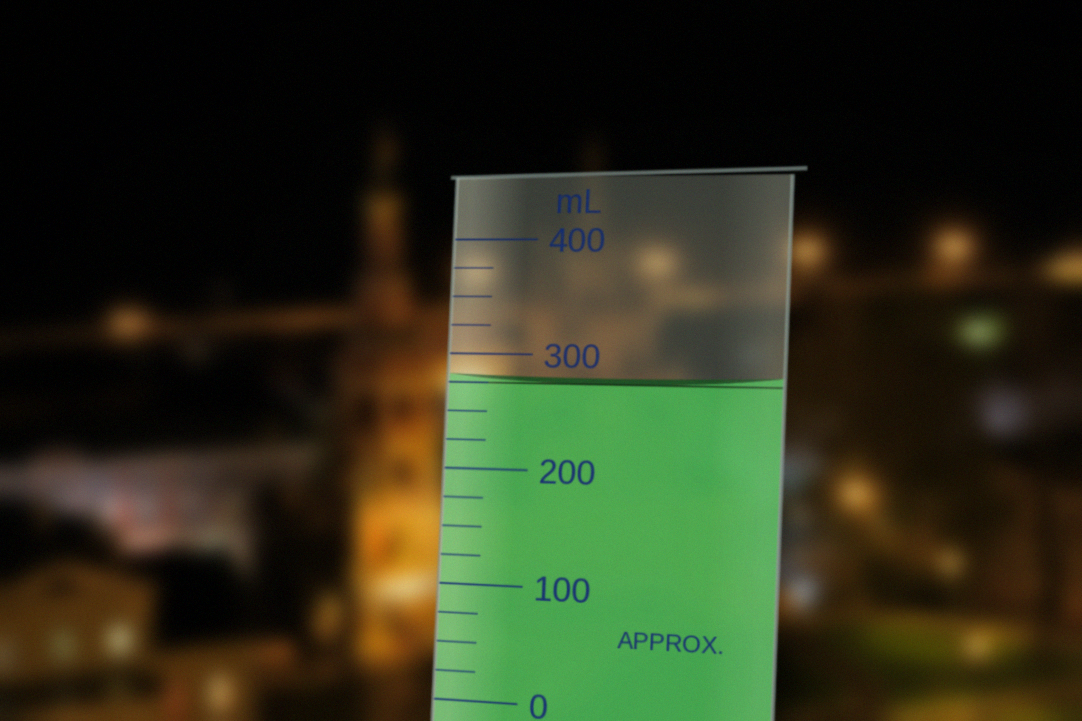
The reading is 275 mL
